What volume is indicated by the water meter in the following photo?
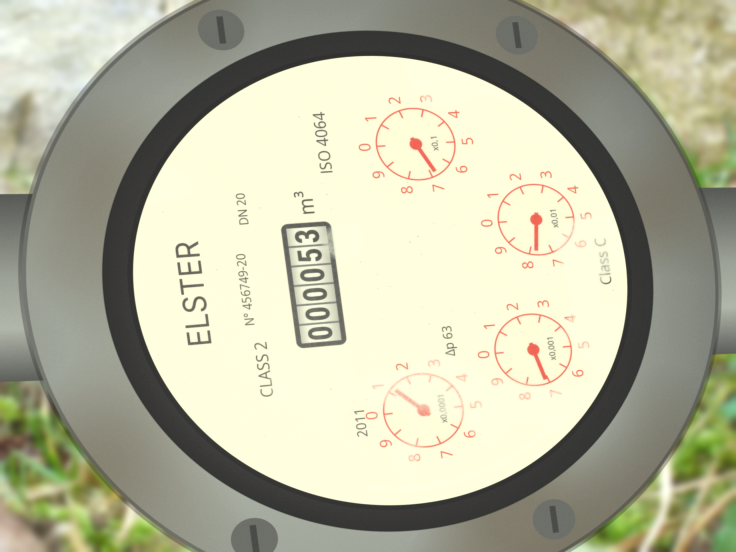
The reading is 53.6771 m³
